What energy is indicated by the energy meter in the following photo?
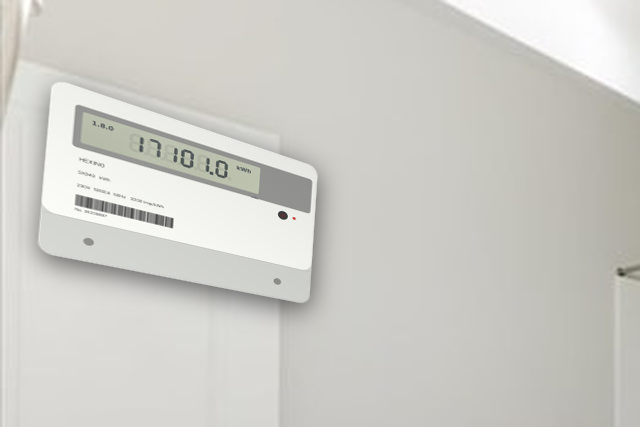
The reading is 17101.0 kWh
